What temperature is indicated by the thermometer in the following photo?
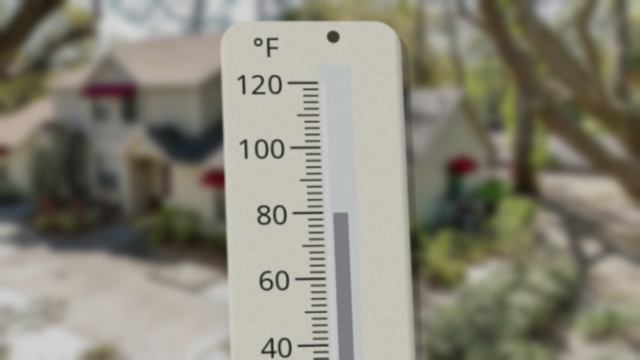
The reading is 80 °F
